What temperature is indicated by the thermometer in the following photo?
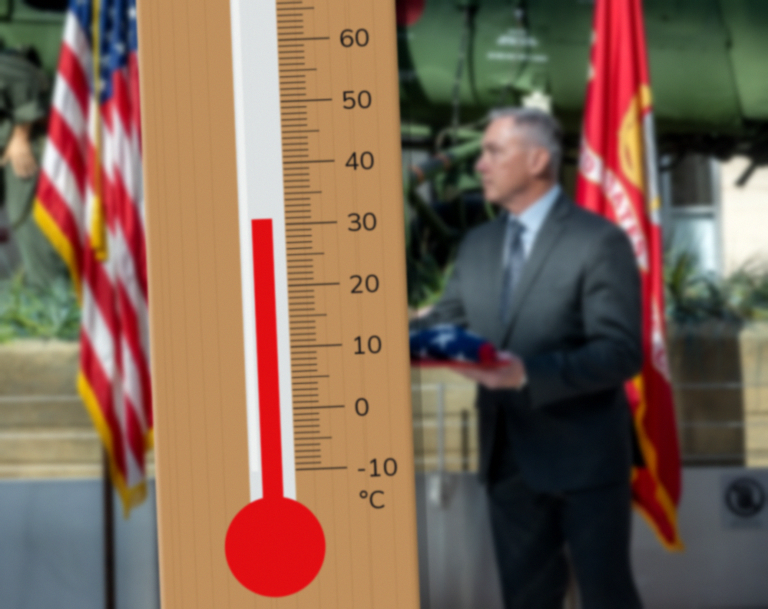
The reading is 31 °C
